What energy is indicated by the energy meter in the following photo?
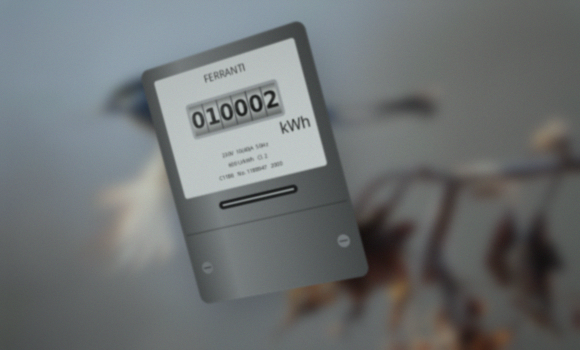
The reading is 10002 kWh
